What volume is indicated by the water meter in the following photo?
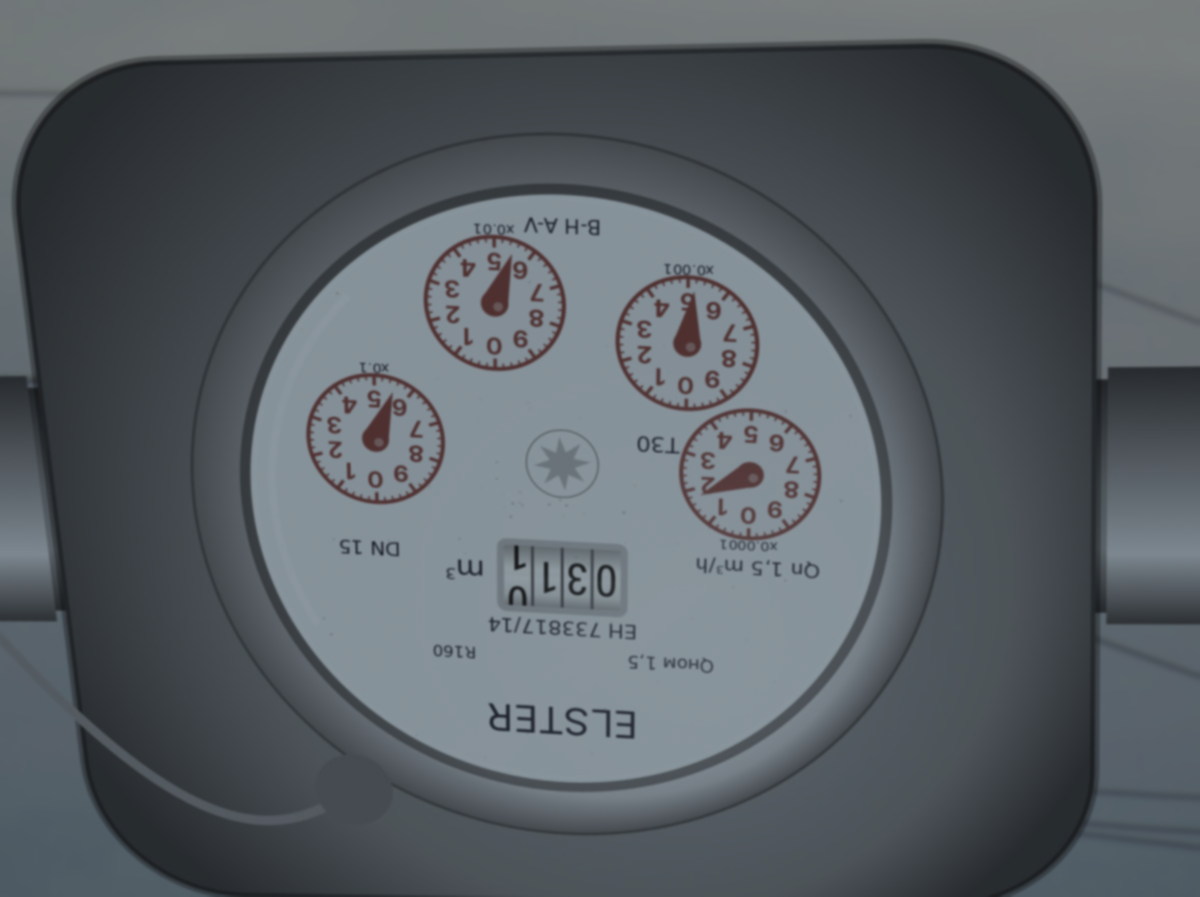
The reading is 310.5551 m³
